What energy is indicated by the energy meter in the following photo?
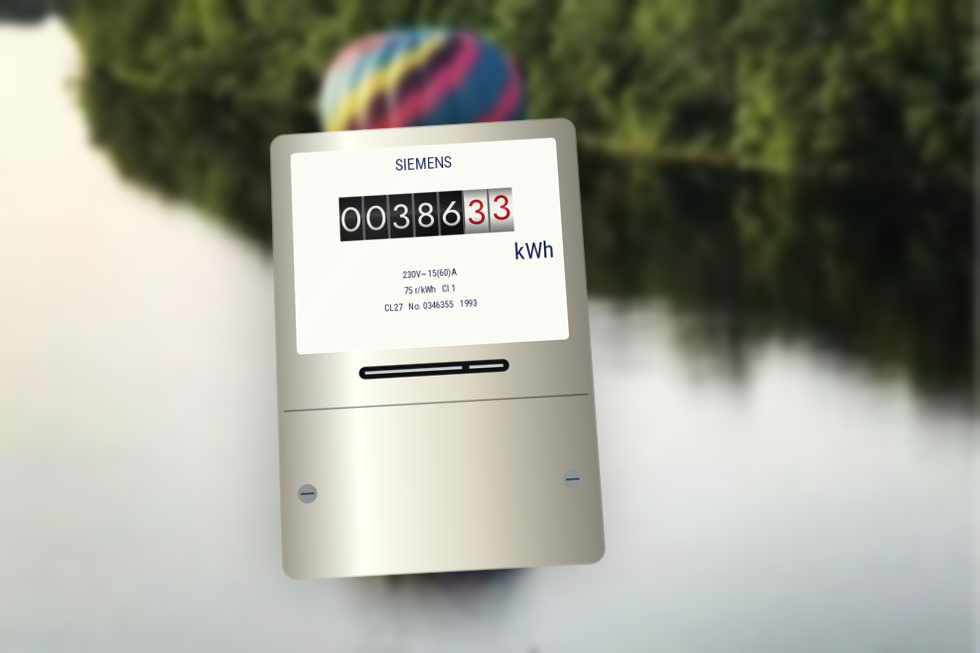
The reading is 386.33 kWh
